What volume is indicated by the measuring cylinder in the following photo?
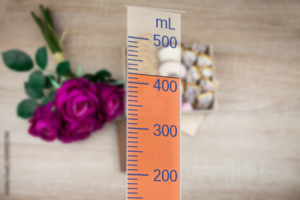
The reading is 420 mL
